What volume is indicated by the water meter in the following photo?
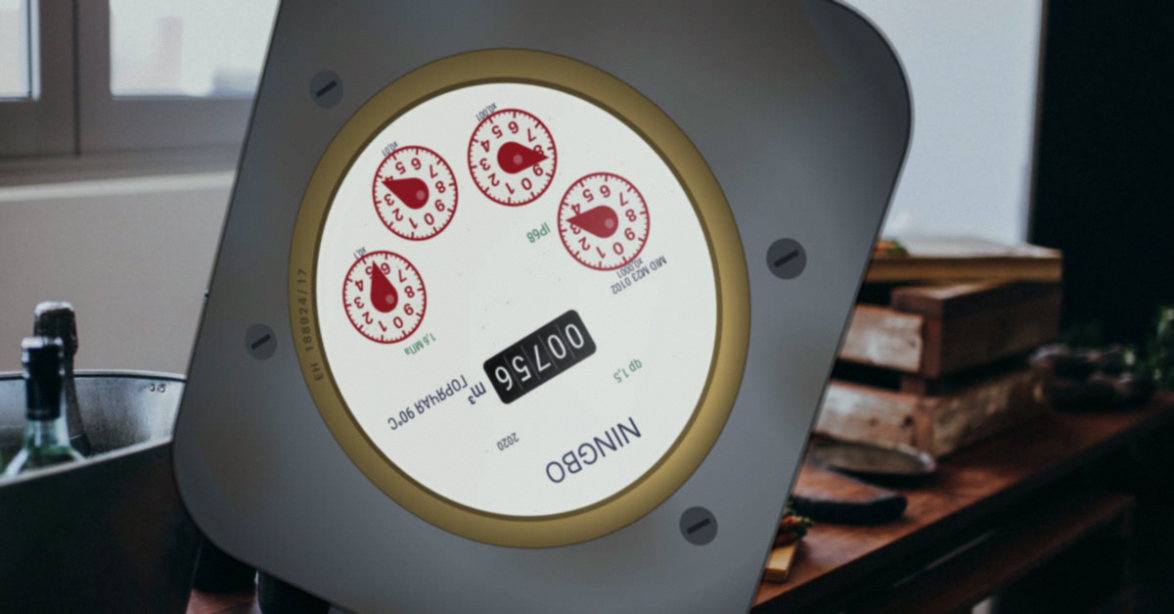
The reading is 756.5383 m³
